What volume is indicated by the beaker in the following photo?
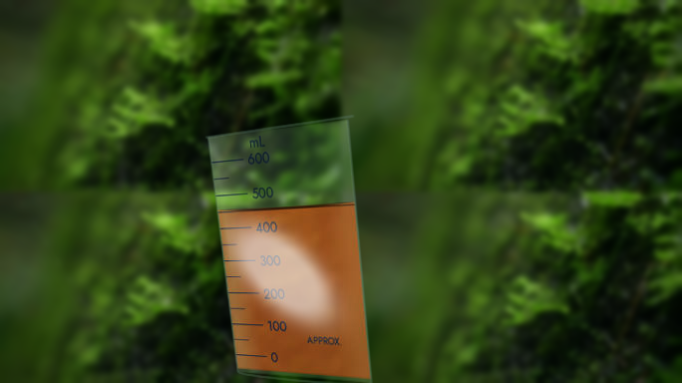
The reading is 450 mL
